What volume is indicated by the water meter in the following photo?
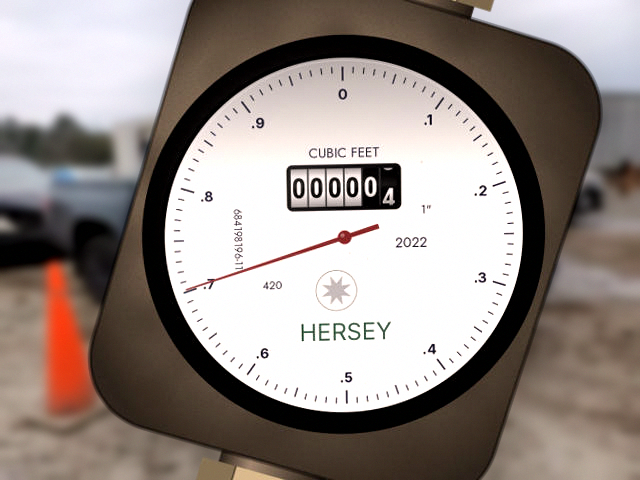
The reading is 3.70 ft³
